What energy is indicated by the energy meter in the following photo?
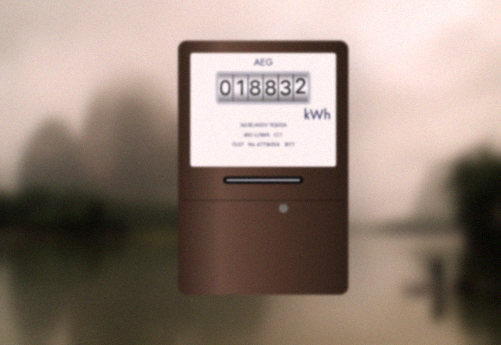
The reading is 18832 kWh
